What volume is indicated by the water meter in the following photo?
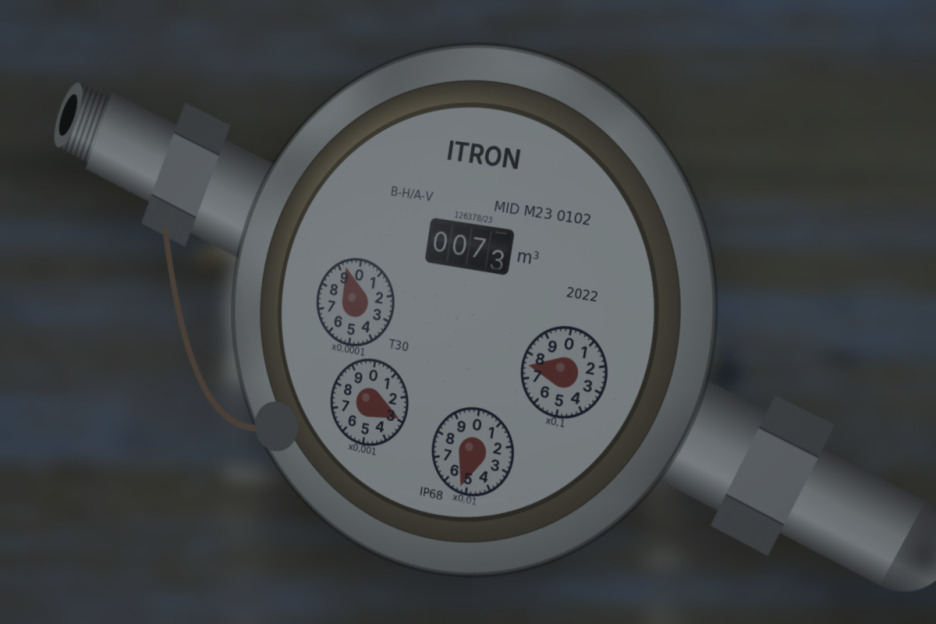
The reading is 72.7529 m³
